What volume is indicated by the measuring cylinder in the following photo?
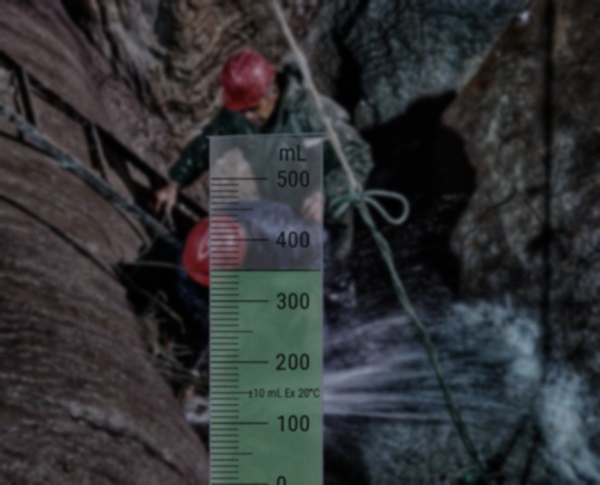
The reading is 350 mL
